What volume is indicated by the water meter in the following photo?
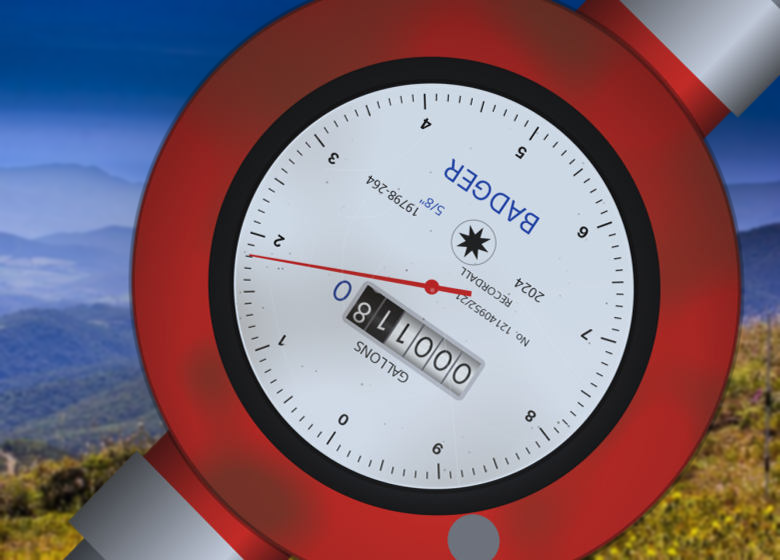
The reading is 1181.8 gal
